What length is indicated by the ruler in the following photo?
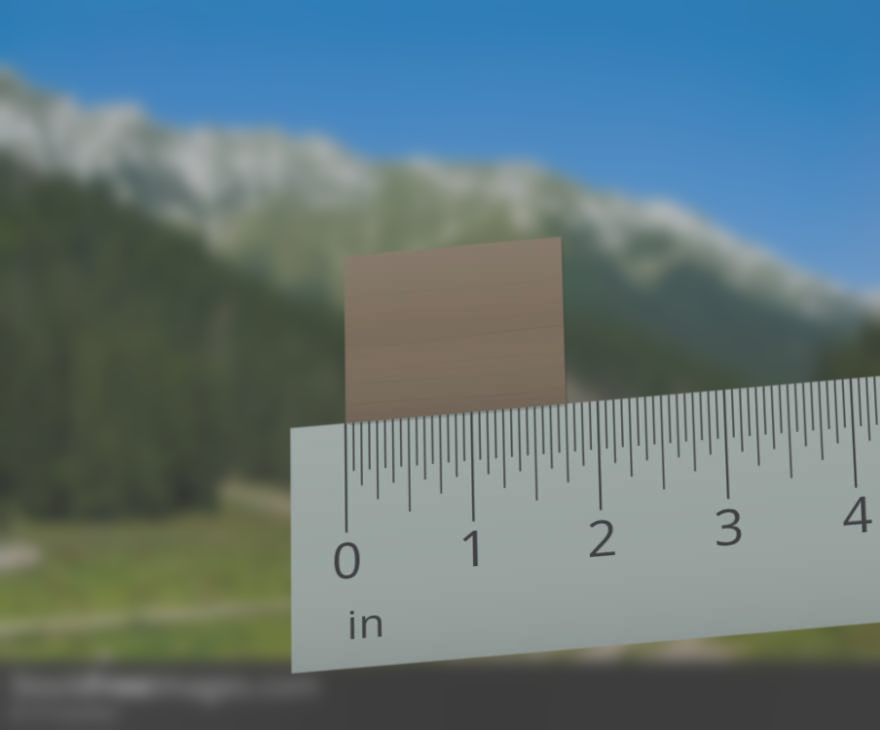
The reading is 1.75 in
